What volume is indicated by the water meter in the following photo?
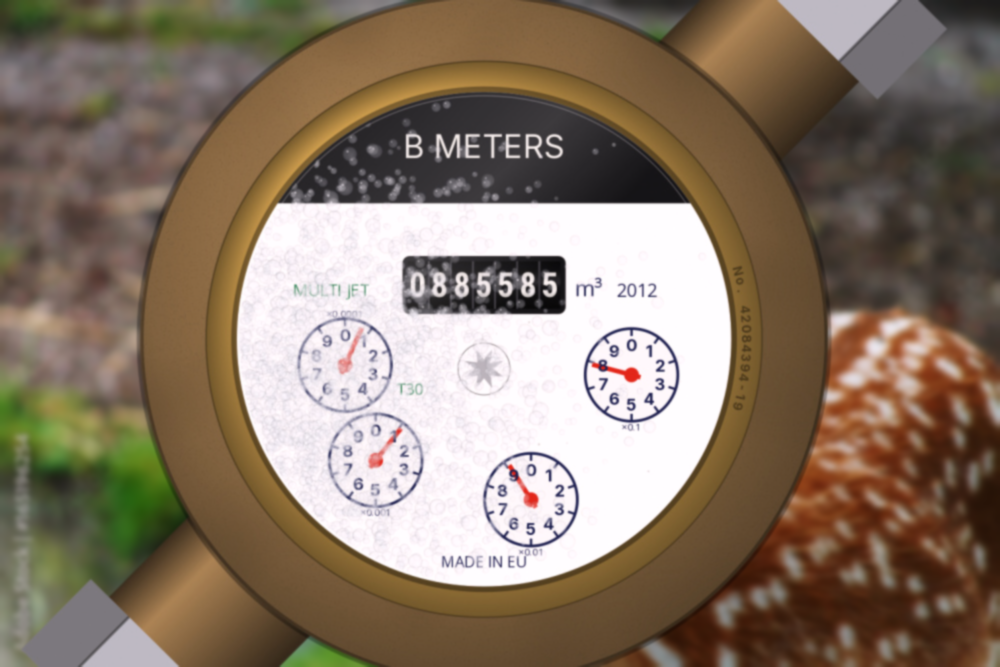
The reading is 885585.7910 m³
